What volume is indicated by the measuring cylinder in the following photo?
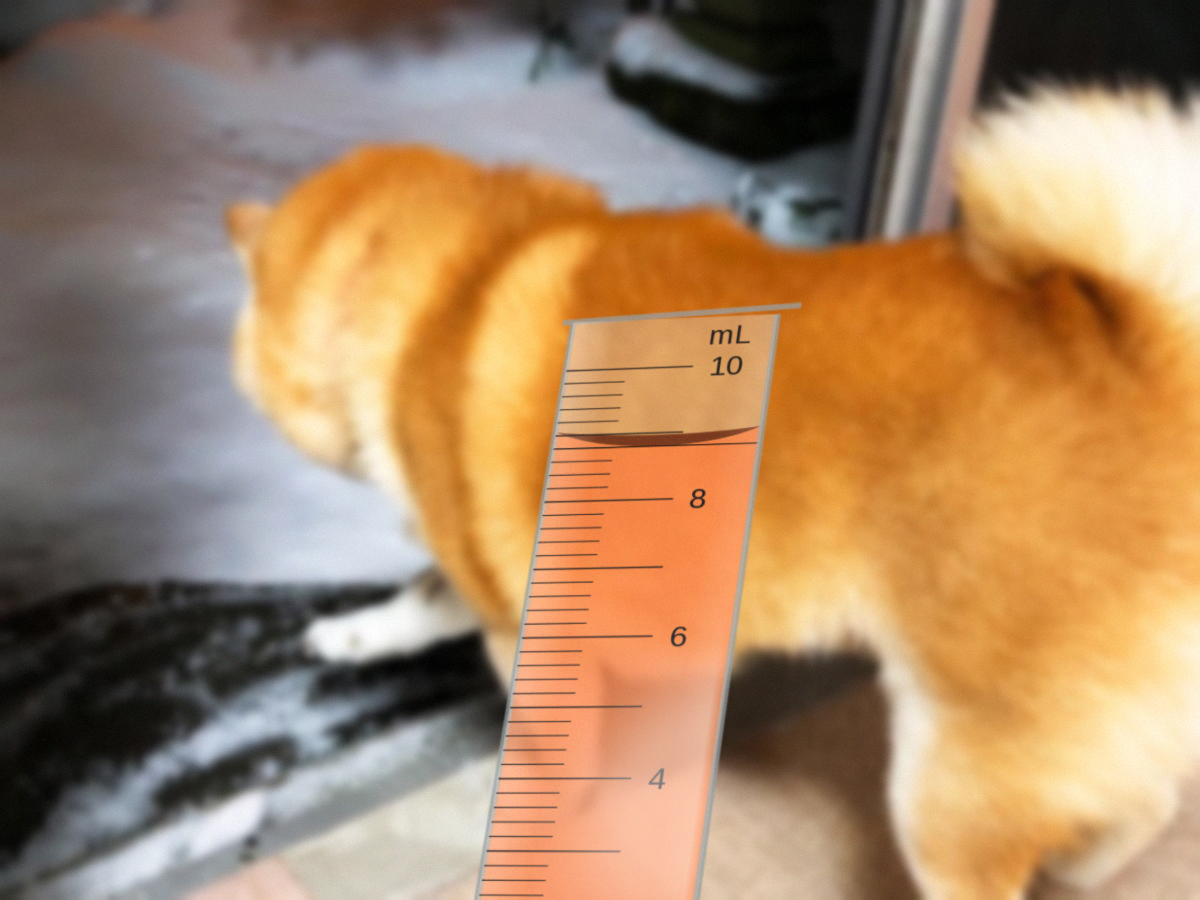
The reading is 8.8 mL
